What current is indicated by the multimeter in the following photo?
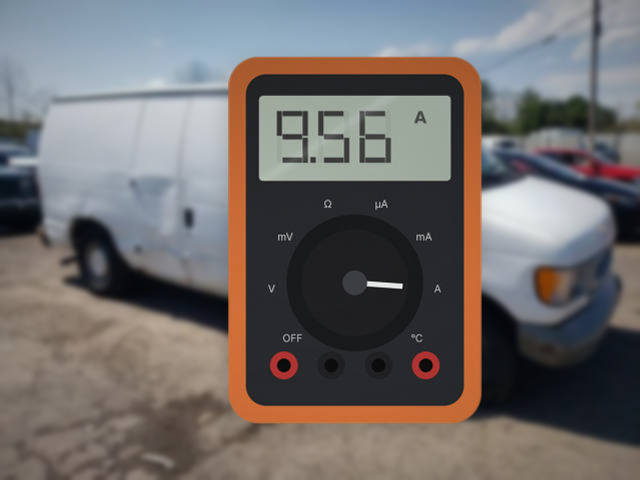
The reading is 9.56 A
